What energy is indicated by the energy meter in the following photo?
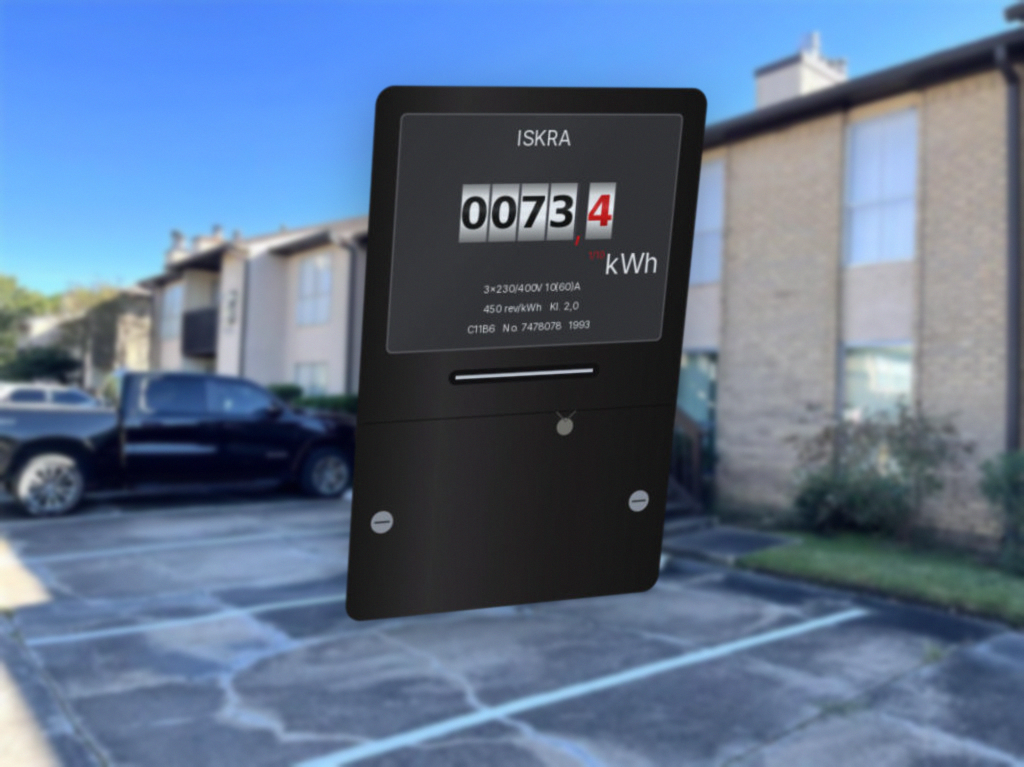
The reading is 73.4 kWh
